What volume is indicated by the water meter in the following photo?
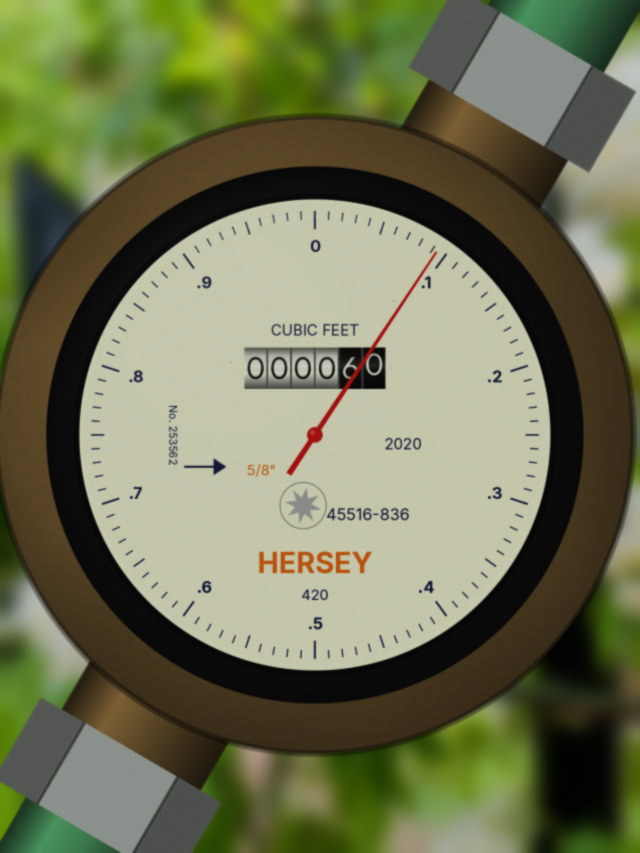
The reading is 60.09 ft³
